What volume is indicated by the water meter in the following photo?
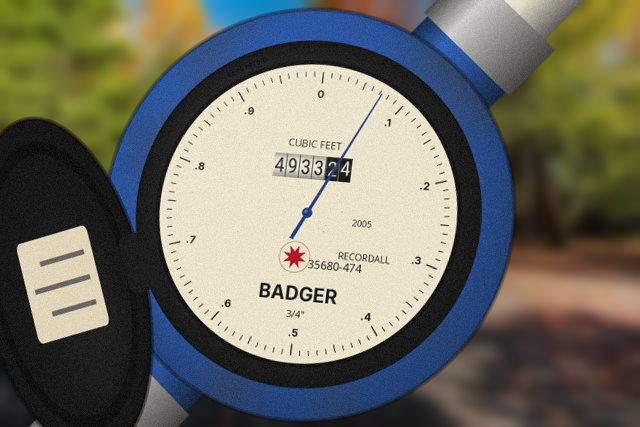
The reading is 493324.07 ft³
